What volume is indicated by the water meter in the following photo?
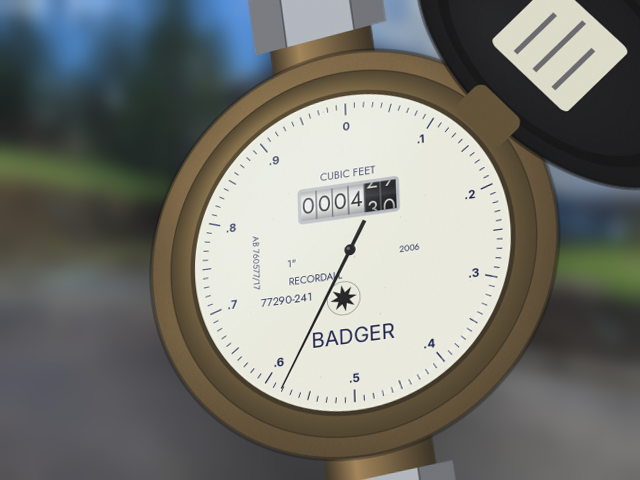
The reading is 429.58 ft³
